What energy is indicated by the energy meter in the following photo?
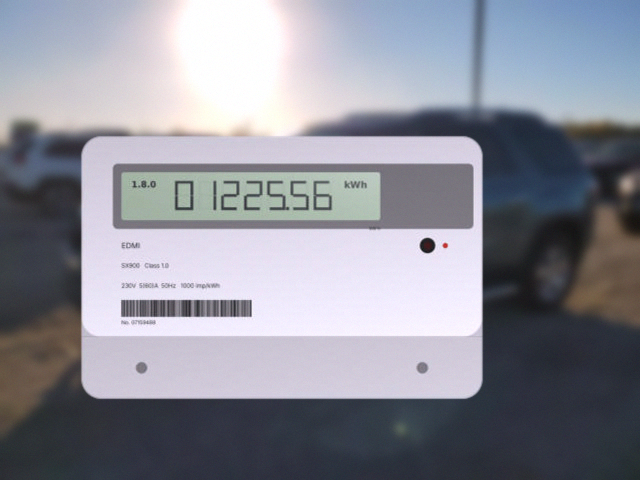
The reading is 1225.56 kWh
